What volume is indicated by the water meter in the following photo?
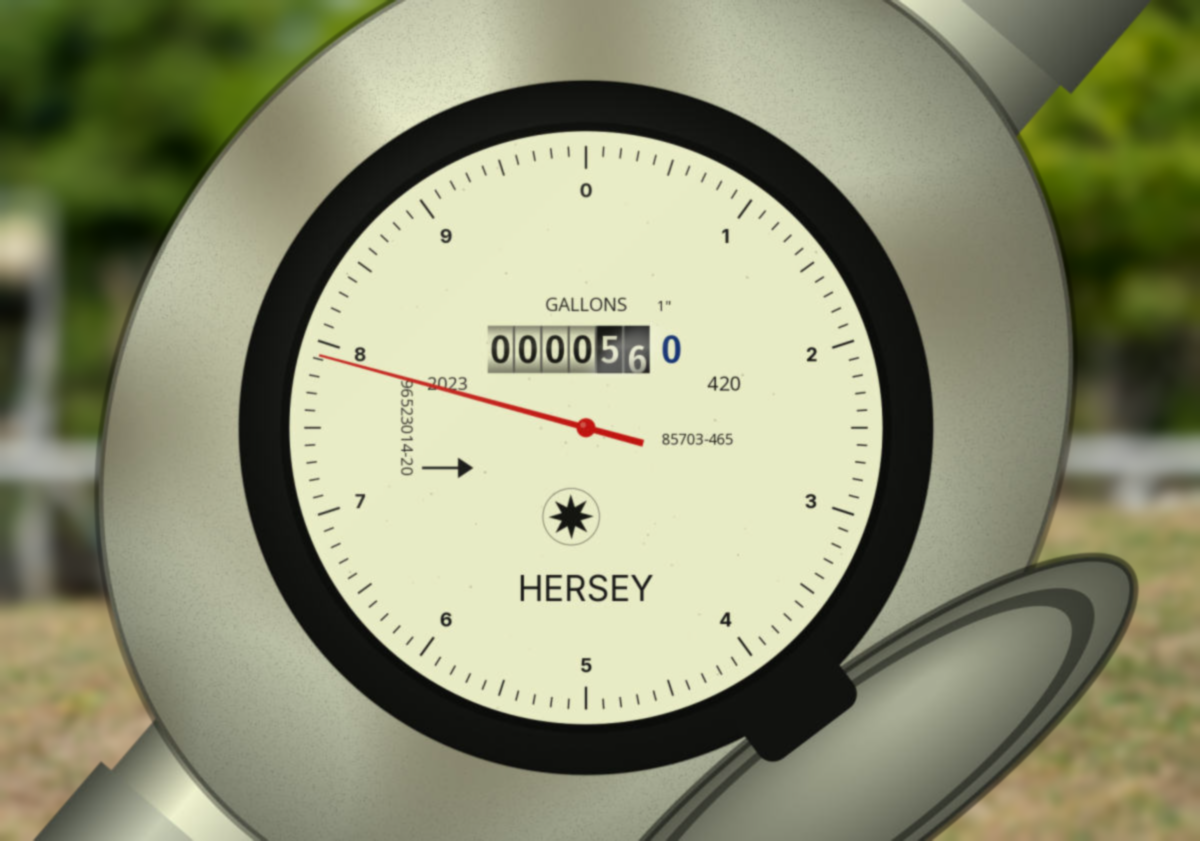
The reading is 557.9 gal
